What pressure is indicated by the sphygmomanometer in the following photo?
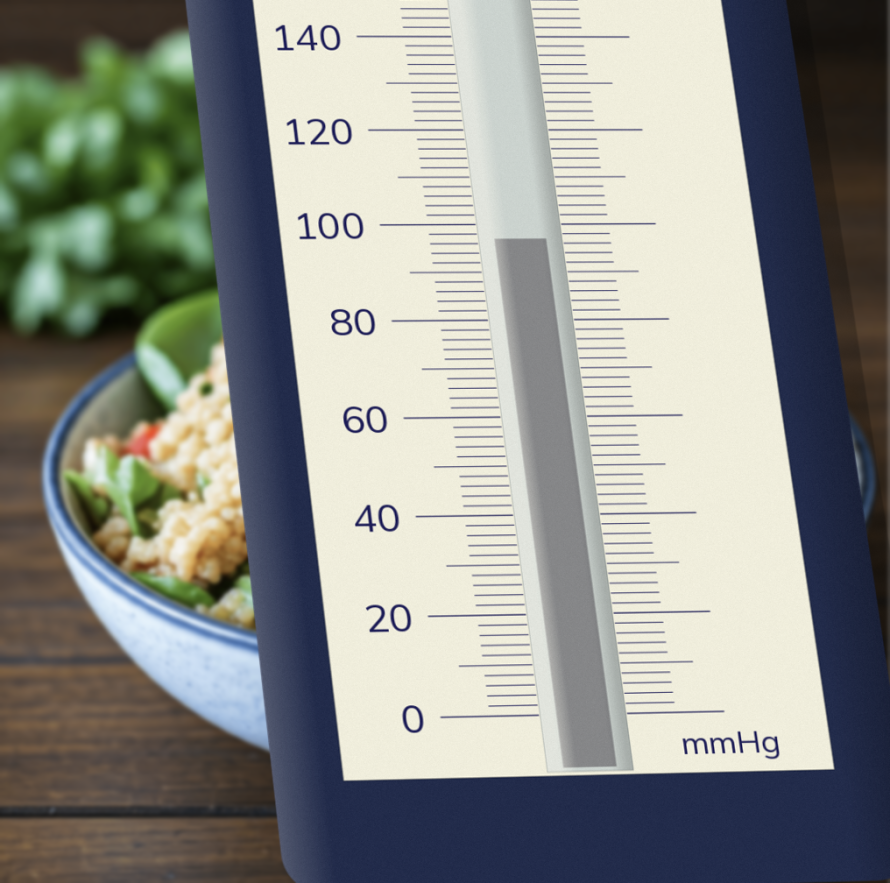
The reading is 97 mmHg
